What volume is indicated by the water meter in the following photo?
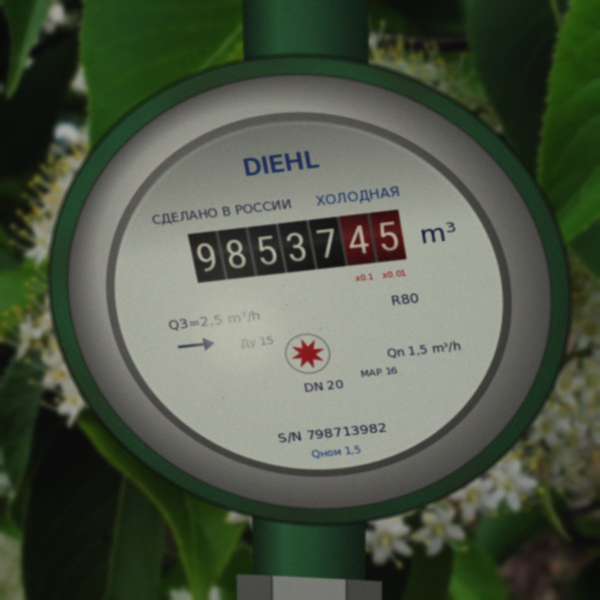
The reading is 98537.45 m³
